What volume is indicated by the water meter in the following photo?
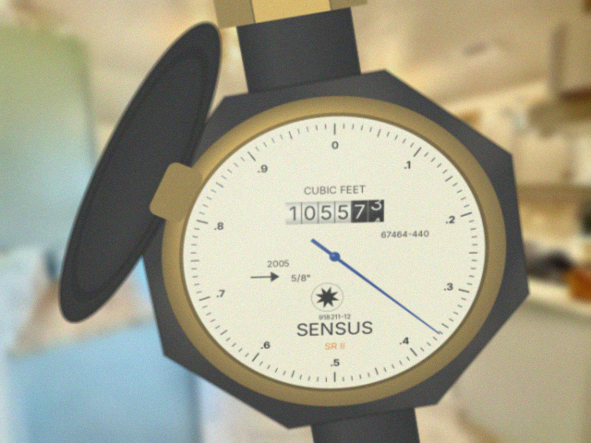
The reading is 105573.36 ft³
